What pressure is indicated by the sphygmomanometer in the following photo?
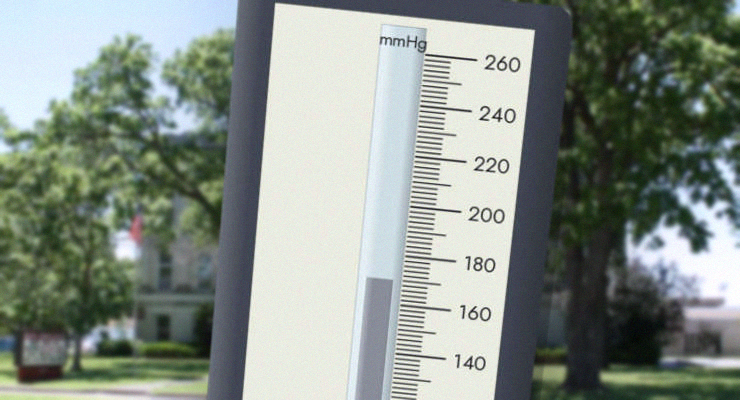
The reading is 170 mmHg
